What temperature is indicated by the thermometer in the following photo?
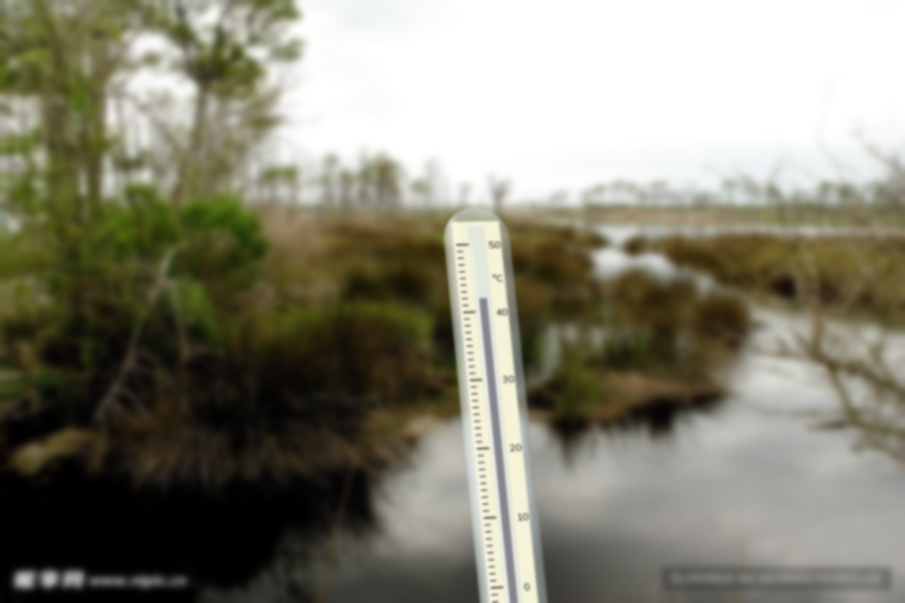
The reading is 42 °C
